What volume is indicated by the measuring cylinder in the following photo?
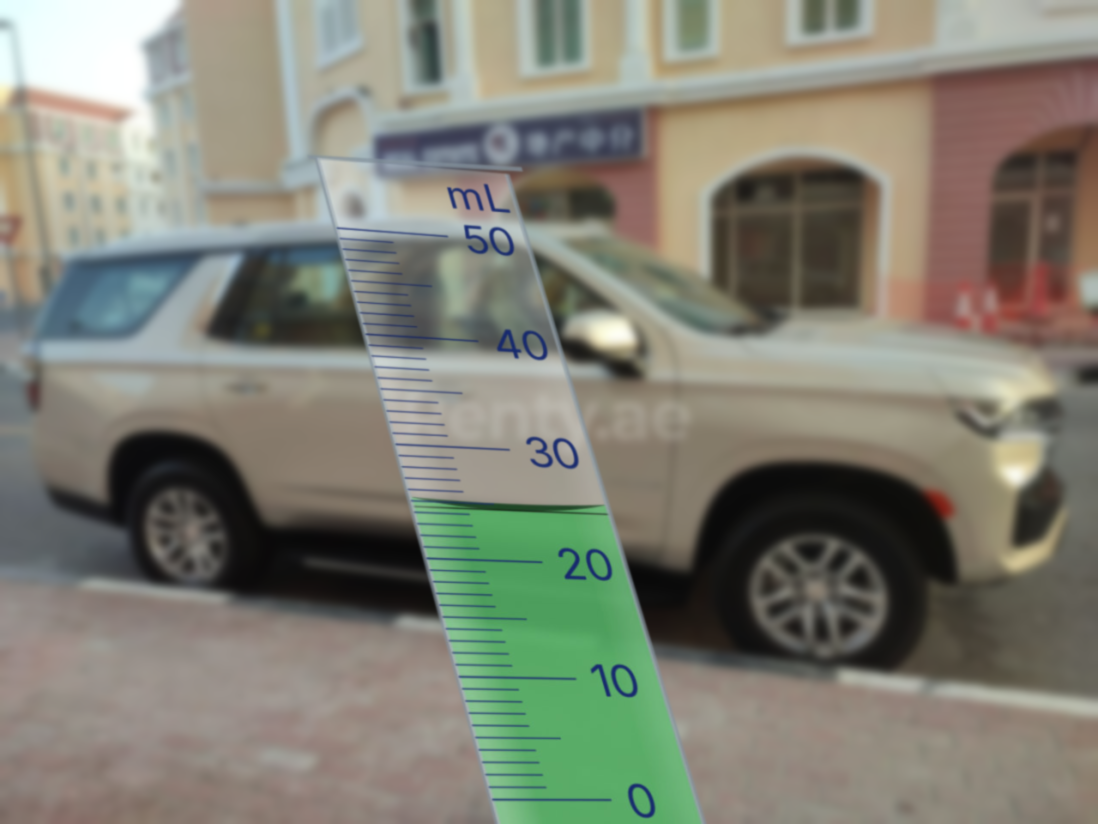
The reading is 24.5 mL
